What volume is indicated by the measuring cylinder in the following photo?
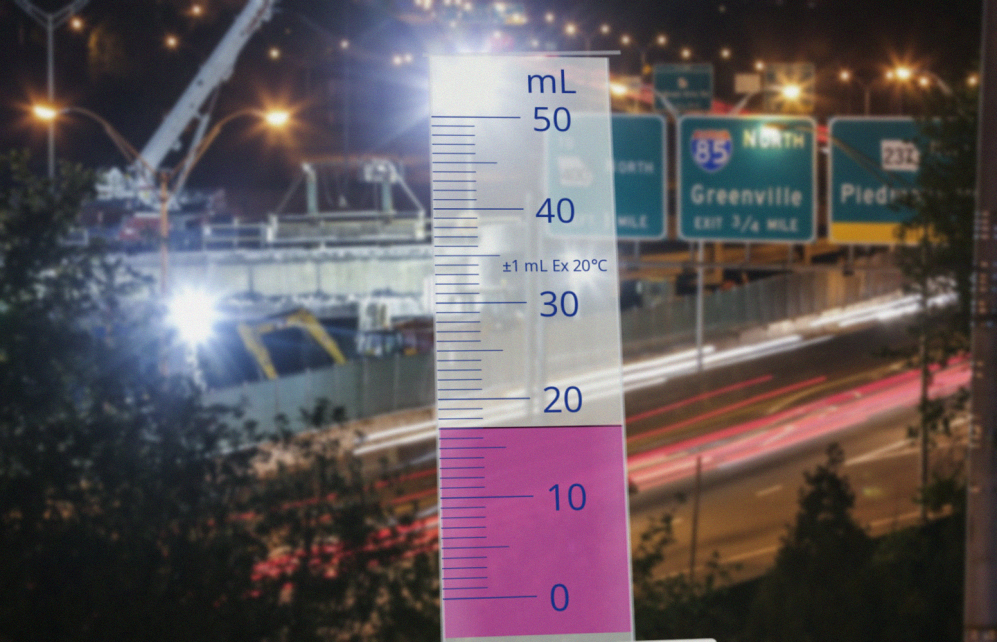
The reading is 17 mL
